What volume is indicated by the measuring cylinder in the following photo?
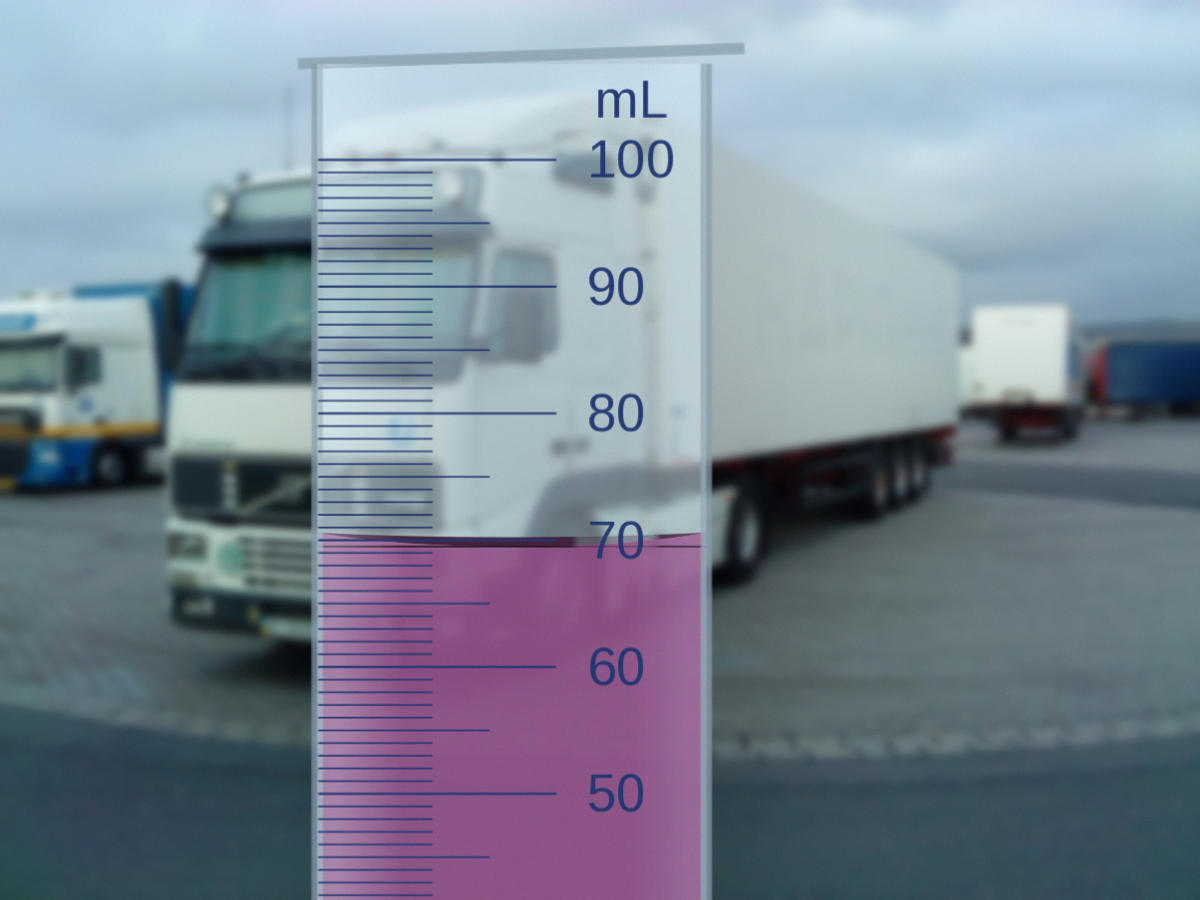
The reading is 69.5 mL
